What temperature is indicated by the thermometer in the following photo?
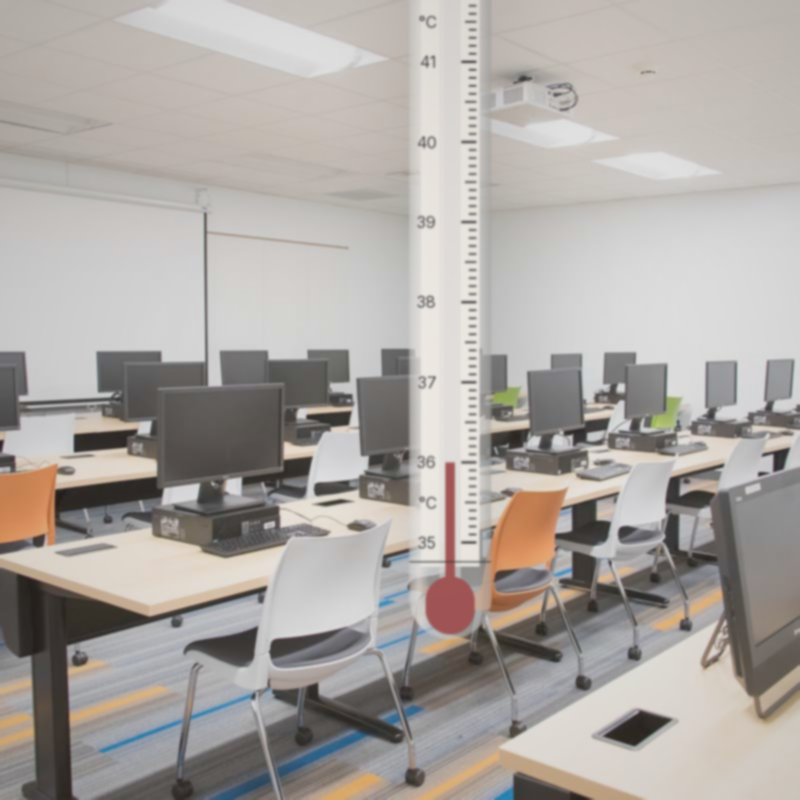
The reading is 36 °C
